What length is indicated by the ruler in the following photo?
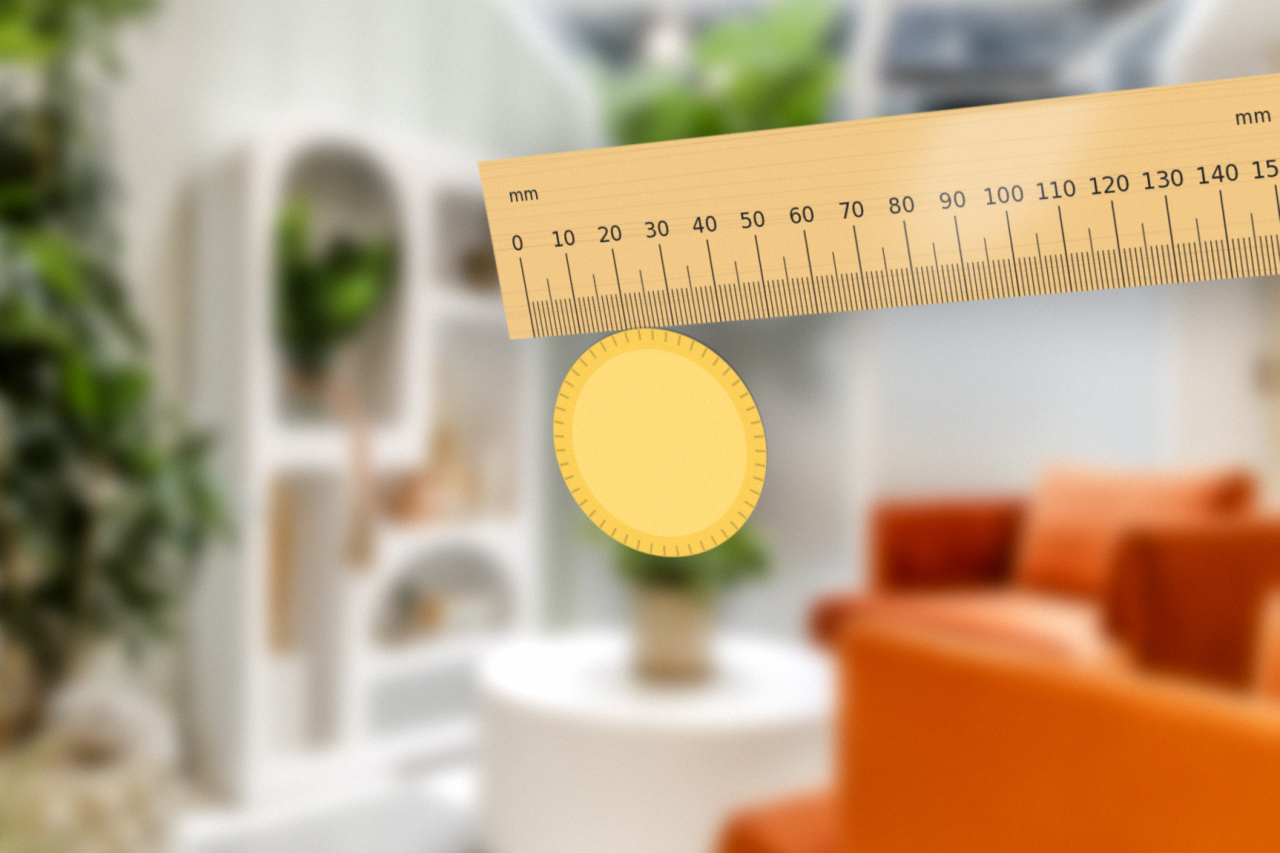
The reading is 45 mm
